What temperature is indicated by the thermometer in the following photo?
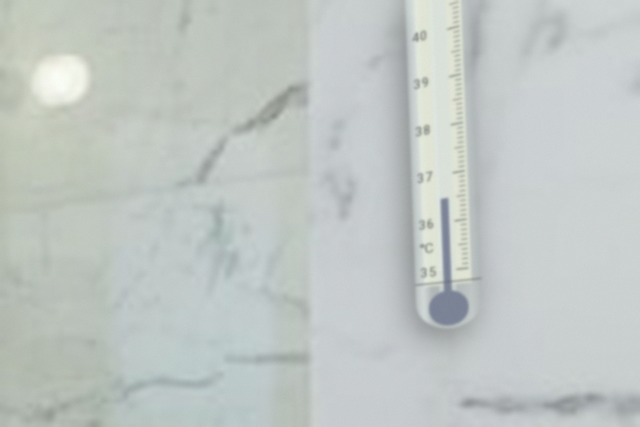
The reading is 36.5 °C
